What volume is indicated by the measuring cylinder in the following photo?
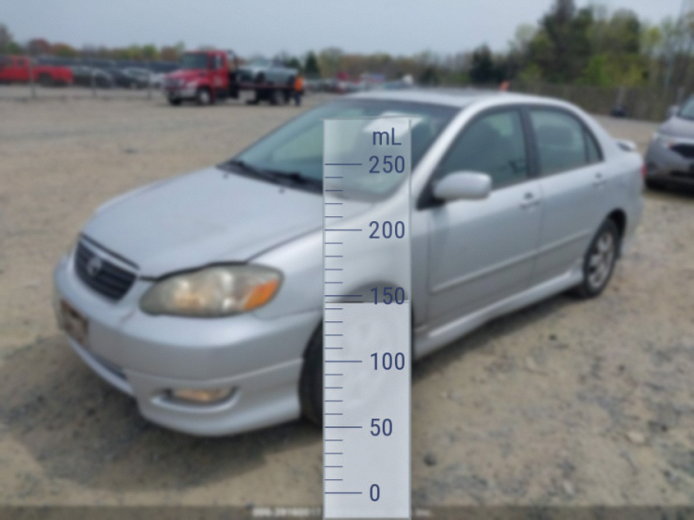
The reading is 145 mL
